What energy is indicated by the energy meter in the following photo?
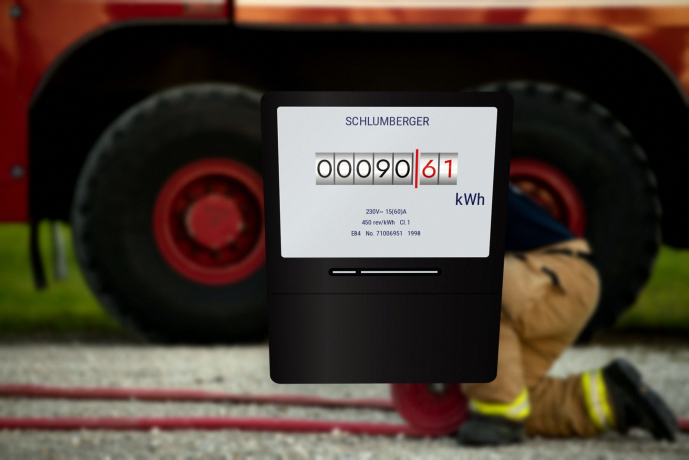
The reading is 90.61 kWh
